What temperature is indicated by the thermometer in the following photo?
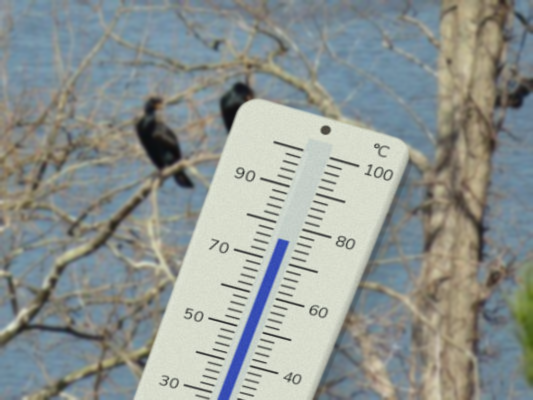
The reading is 76 °C
